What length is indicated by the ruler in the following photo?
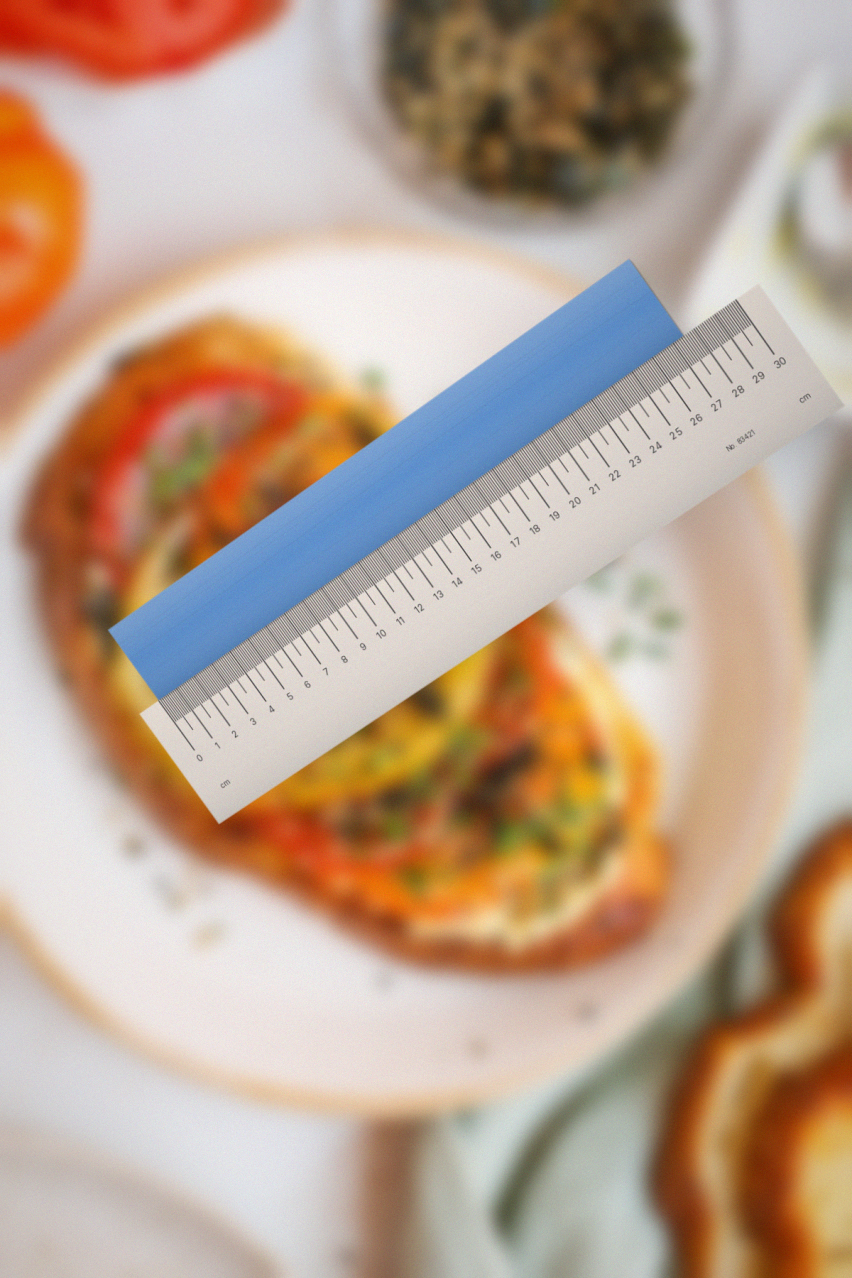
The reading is 27.5 cm
